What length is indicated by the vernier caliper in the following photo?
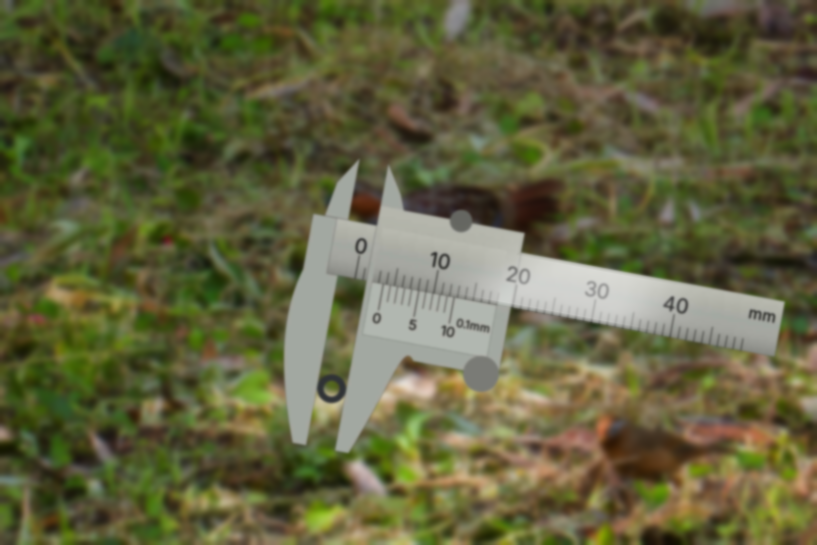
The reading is 3.6 mm
